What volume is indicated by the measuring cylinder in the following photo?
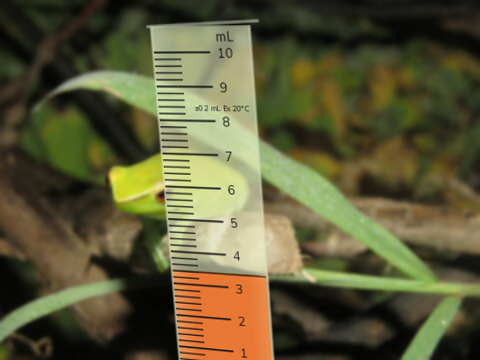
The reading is 3.4 mL
